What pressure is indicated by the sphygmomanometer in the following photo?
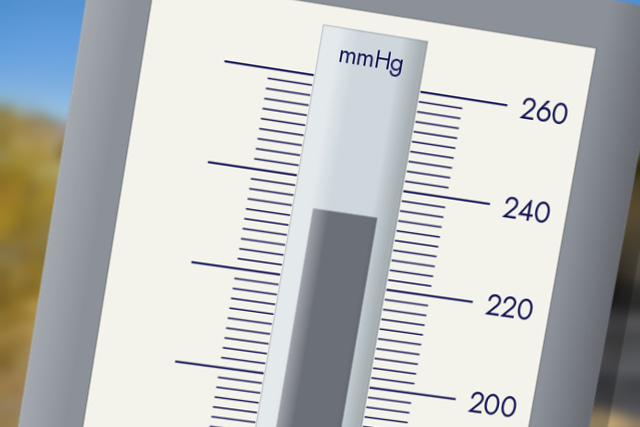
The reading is 234 mmHg
